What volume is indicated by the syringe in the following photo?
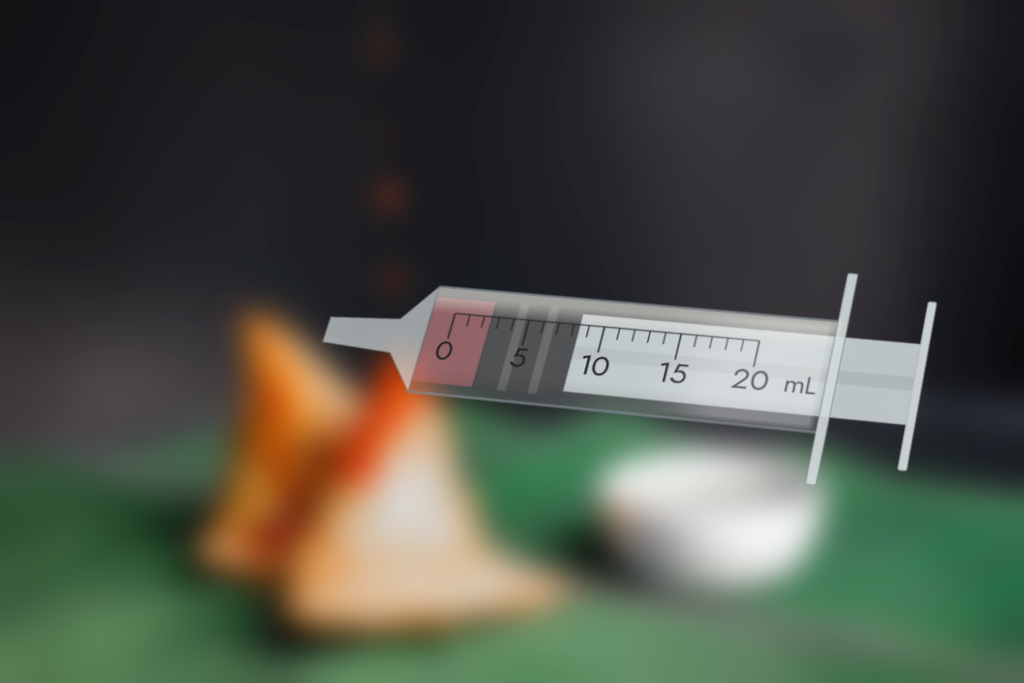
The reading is 2.5 mL
